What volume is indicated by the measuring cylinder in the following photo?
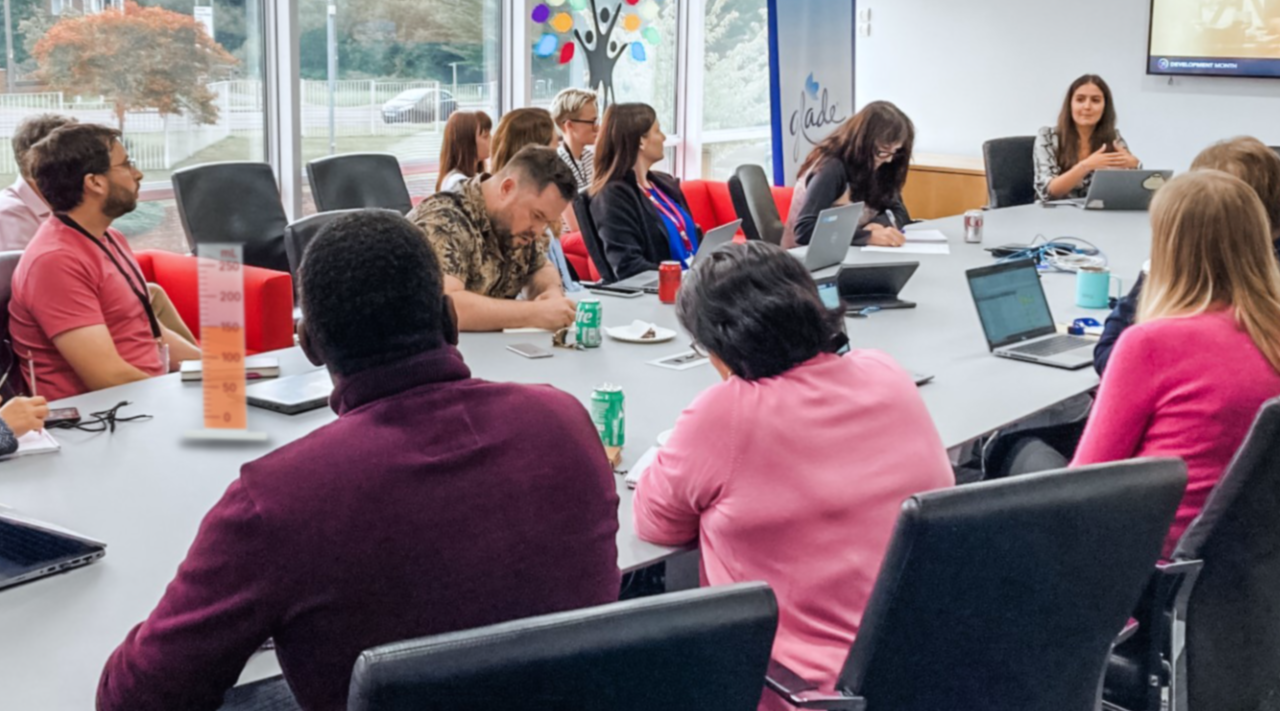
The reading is 150 mL
